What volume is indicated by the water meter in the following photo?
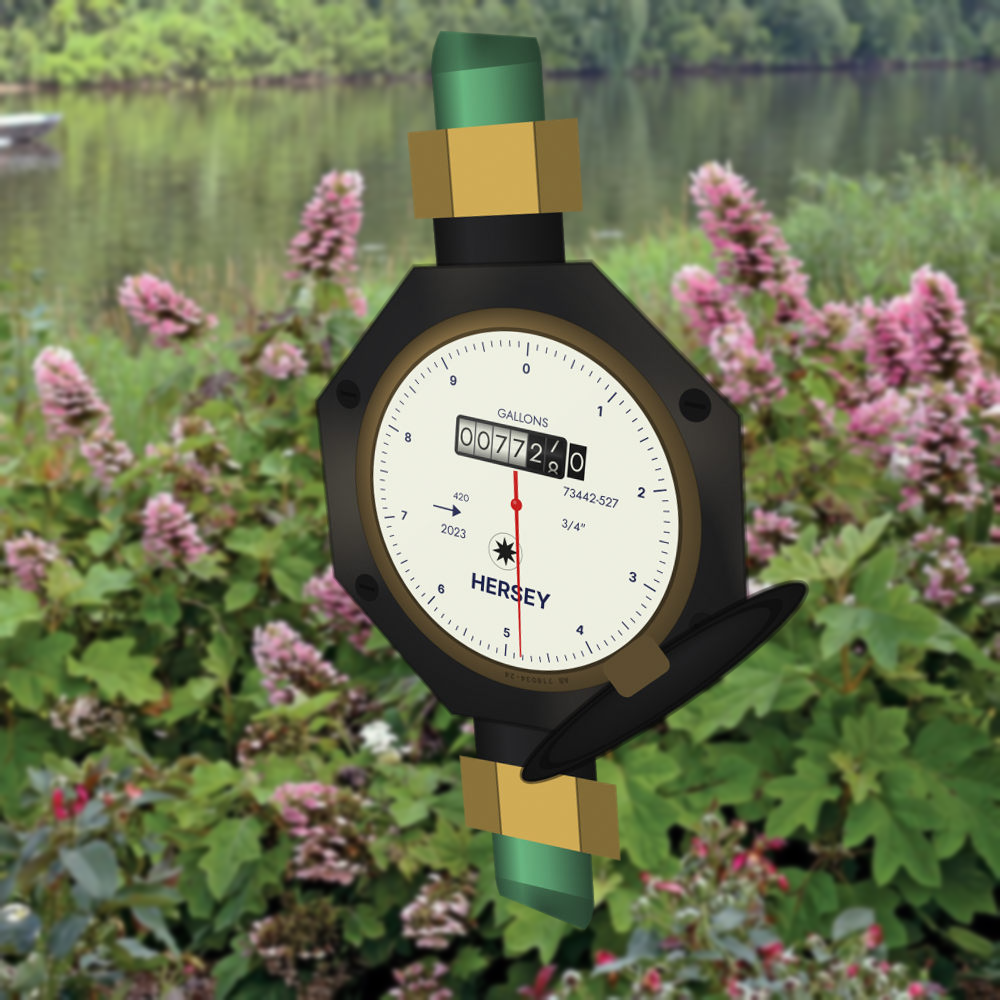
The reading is 77274.8 gal
